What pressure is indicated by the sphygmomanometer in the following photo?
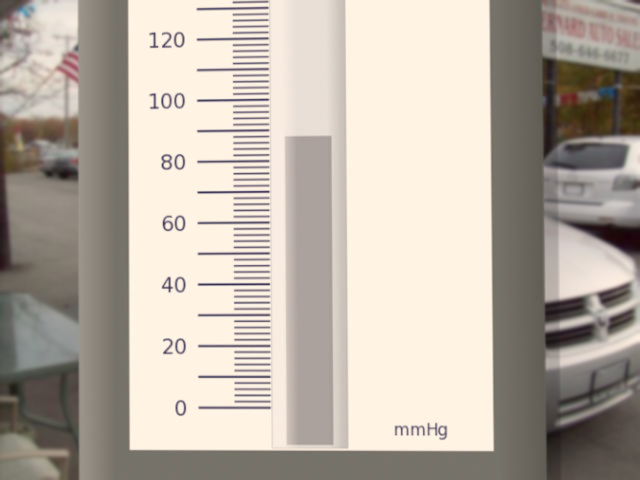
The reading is 88 mmHg
